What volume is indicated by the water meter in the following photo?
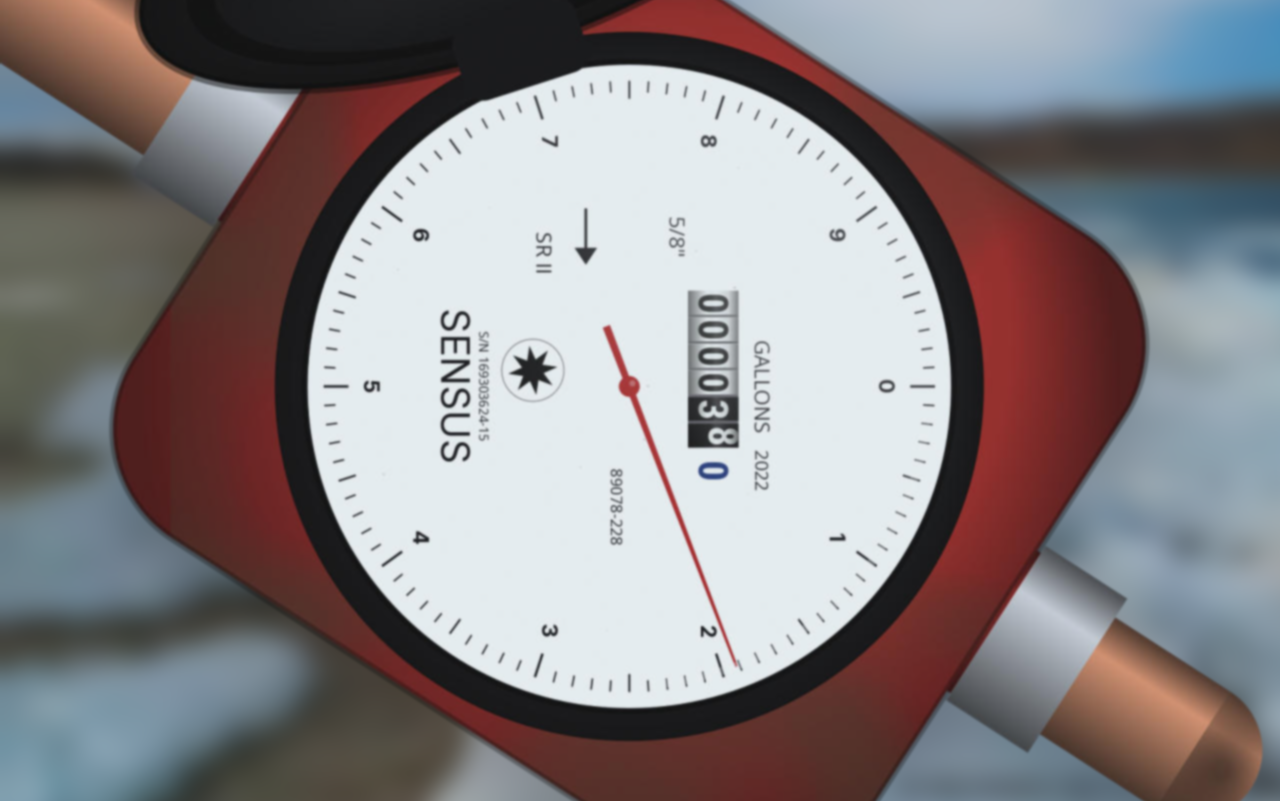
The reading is 381.9 gal
